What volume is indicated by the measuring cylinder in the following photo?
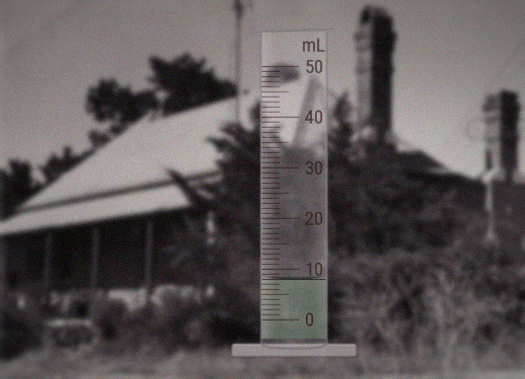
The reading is 8 mL
